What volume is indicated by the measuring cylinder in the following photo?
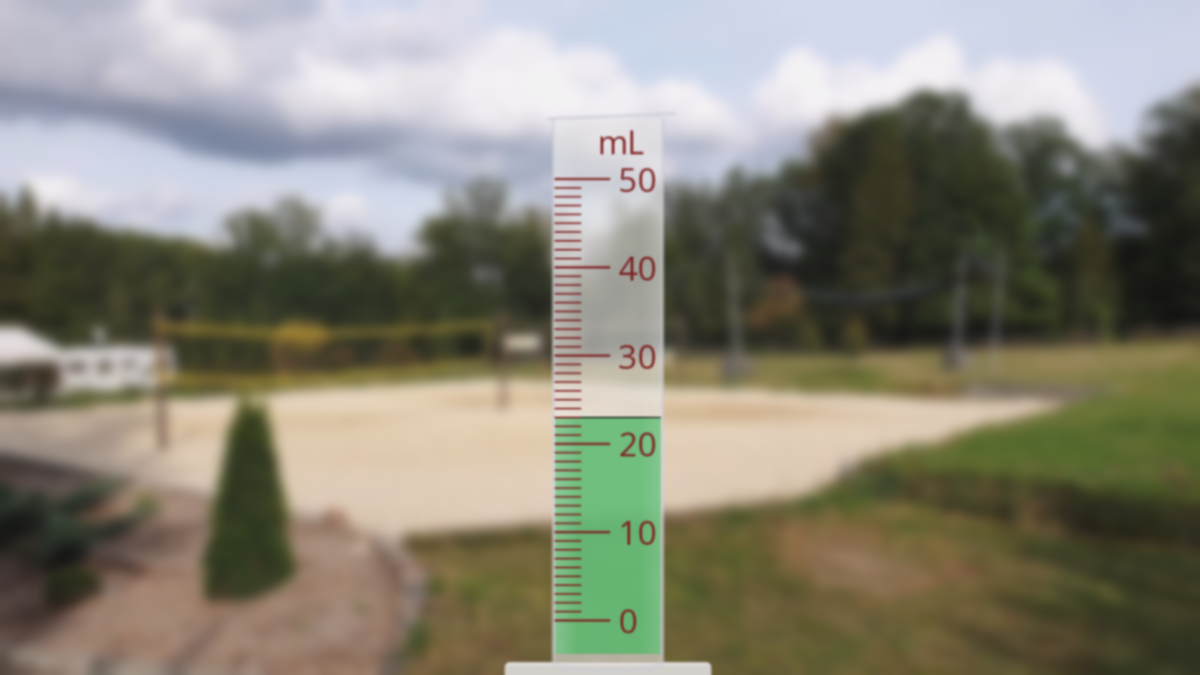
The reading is 23 mL
